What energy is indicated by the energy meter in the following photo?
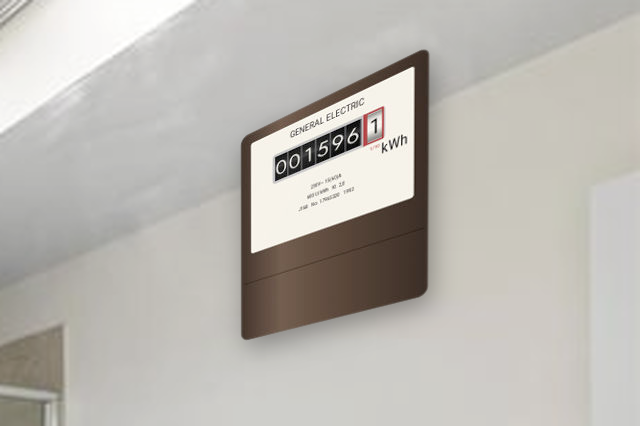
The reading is 1596.1 kWh
